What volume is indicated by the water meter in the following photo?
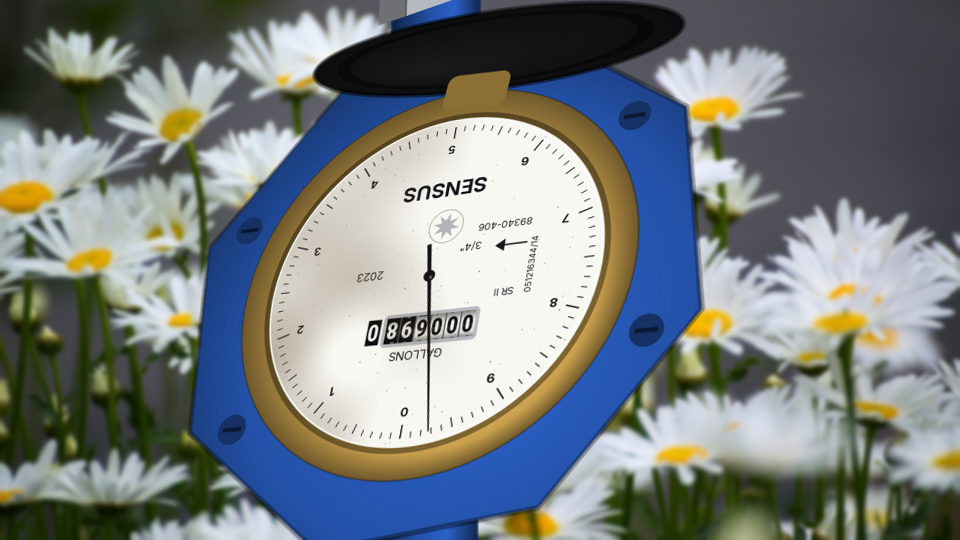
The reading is 6979.7 gal
